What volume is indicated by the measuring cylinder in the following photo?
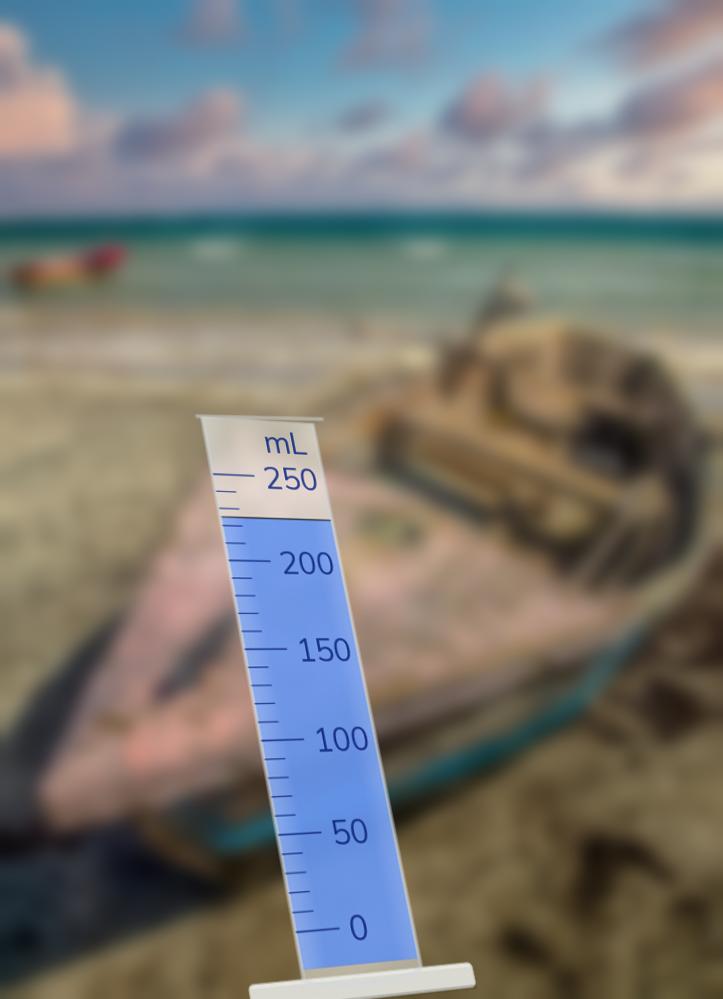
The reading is 225 mL
